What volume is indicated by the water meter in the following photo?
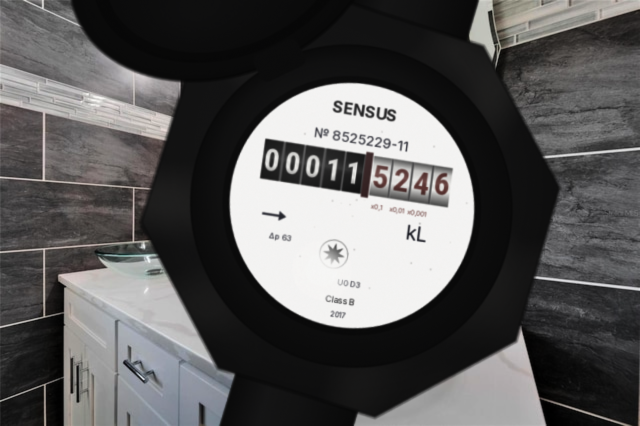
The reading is 11.5246 kL
